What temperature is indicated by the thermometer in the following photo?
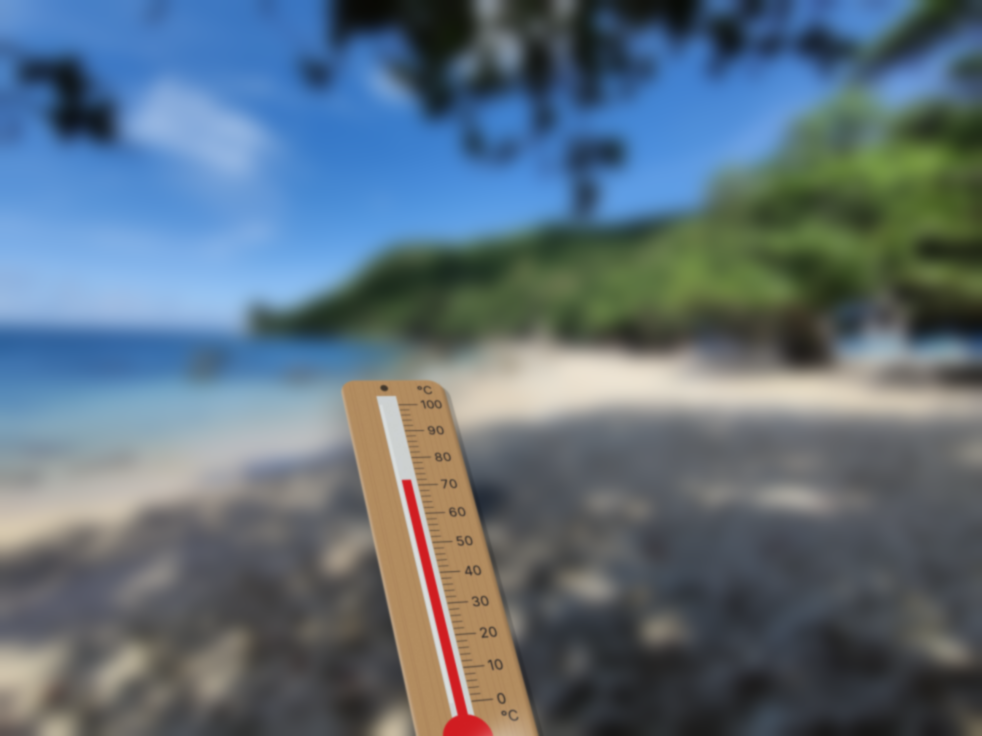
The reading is 72 °C
